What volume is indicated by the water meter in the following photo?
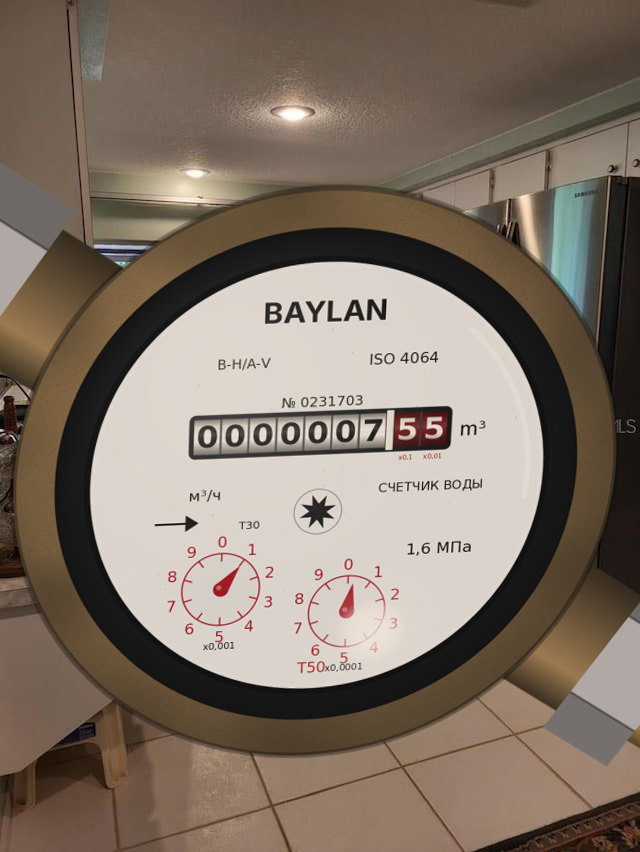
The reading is 7.5510 m³
